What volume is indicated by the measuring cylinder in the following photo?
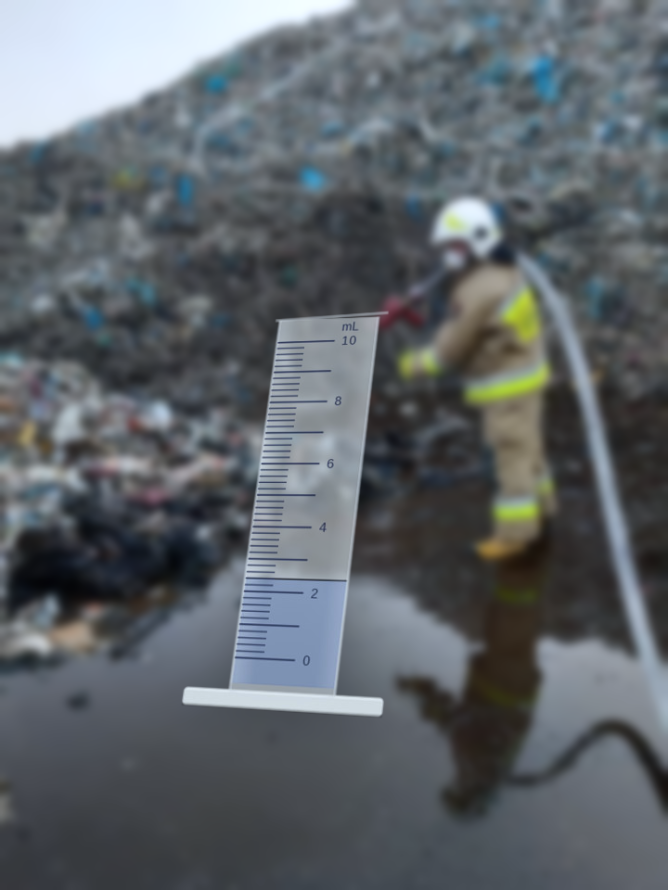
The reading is 2.4 mL
